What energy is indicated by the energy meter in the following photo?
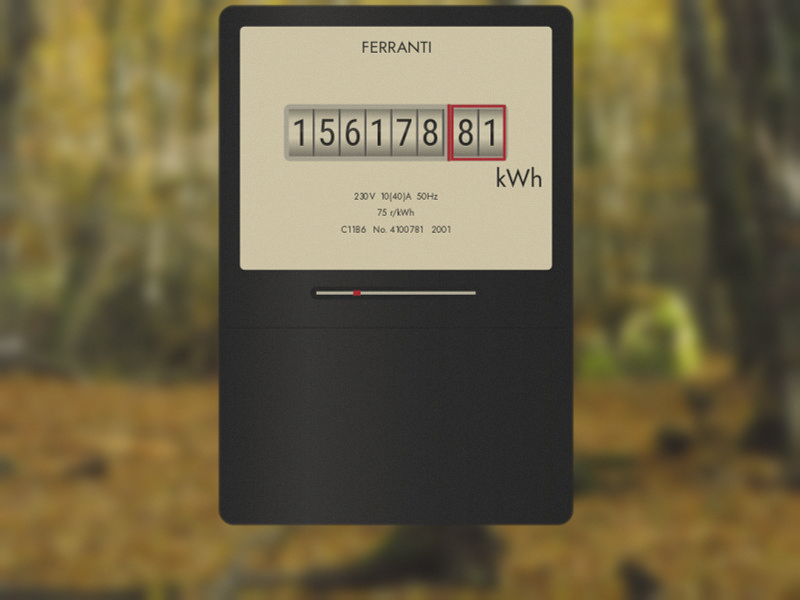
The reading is 156178.81 kWh
